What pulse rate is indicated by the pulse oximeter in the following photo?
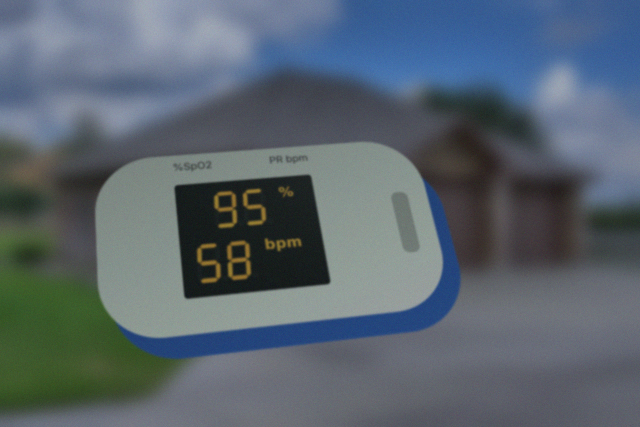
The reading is 58 bpm
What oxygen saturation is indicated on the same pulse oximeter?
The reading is 95 %
